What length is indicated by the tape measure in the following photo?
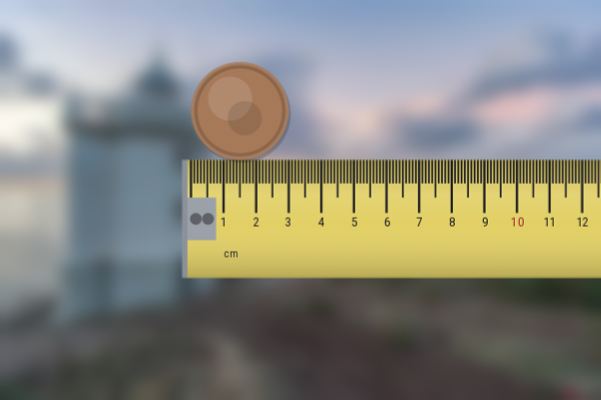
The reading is 3 cm
